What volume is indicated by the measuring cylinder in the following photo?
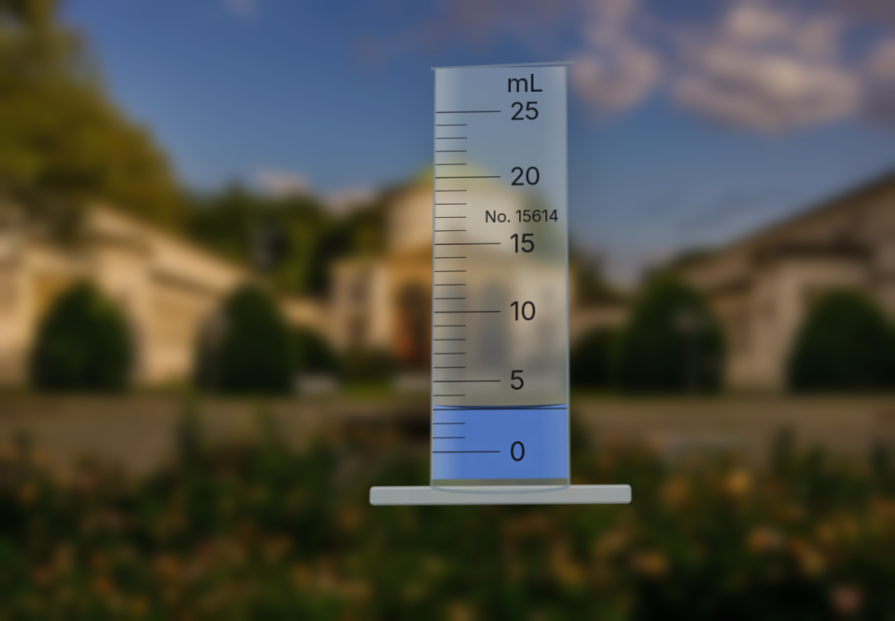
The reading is 3 mL
